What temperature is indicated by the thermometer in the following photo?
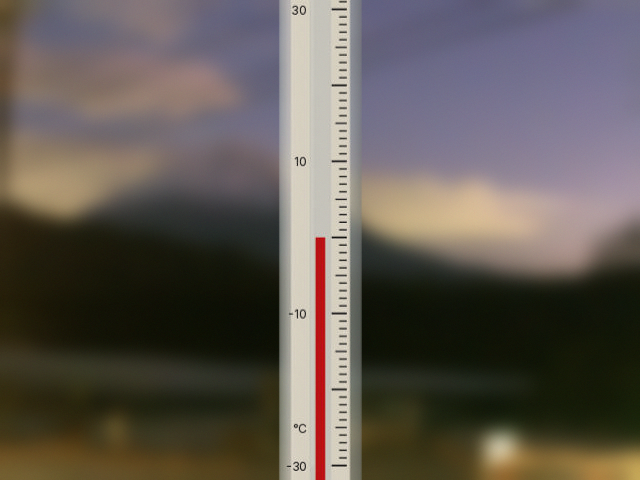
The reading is 0 °C
